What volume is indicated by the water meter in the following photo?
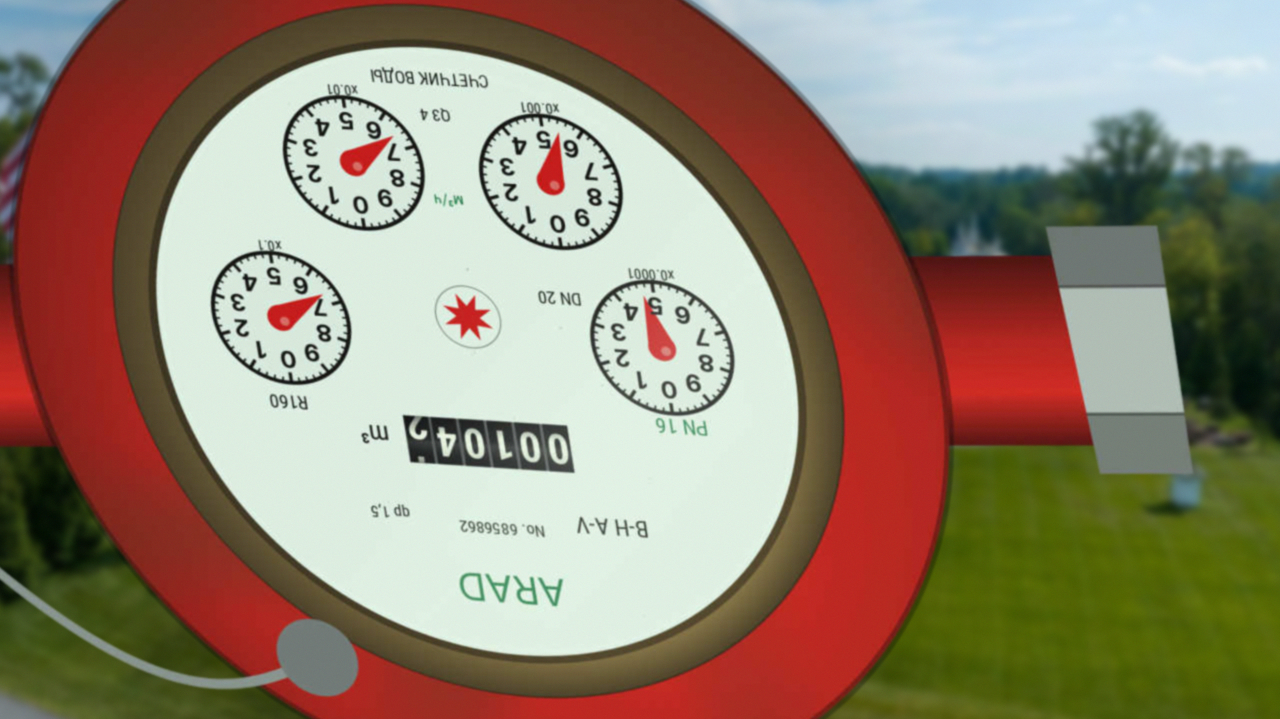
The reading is 1041.6654 m³
